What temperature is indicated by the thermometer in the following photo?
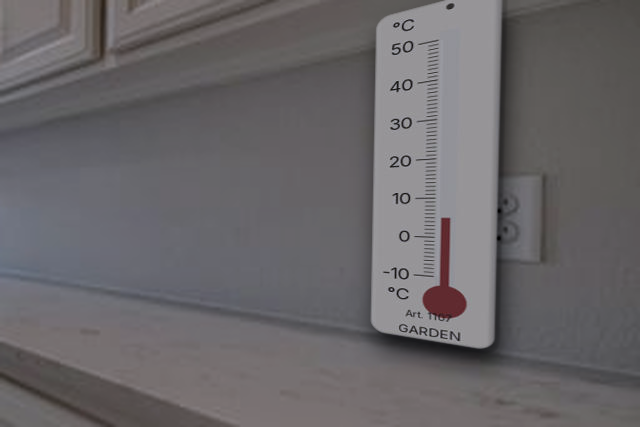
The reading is 5 °C
